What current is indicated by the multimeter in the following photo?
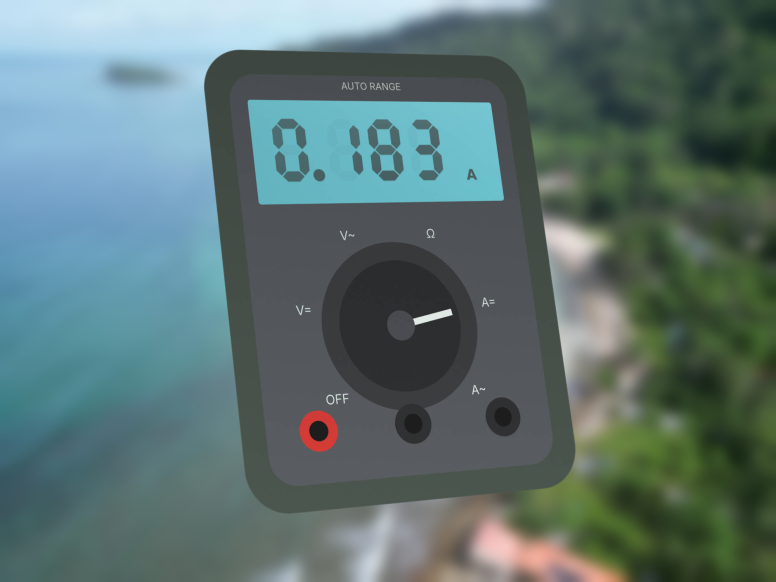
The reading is 0.183 A
